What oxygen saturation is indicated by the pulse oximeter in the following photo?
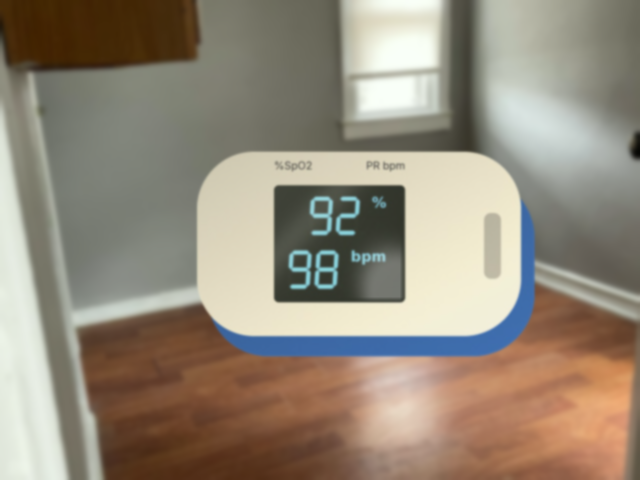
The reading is 92 %
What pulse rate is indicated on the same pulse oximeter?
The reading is 98 bpm
